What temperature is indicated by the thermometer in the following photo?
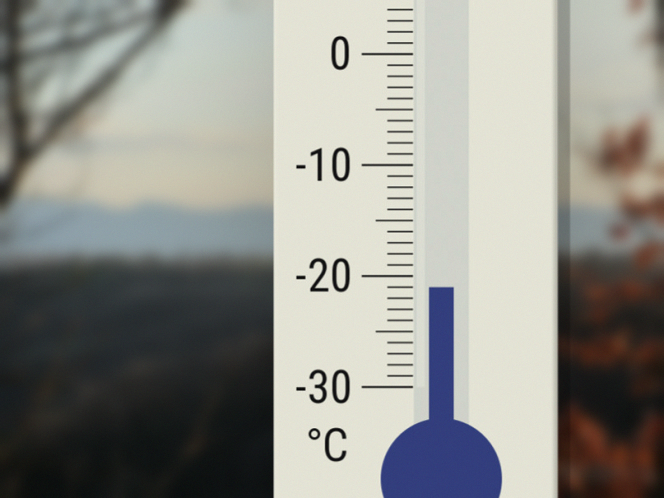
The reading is -21 °C
